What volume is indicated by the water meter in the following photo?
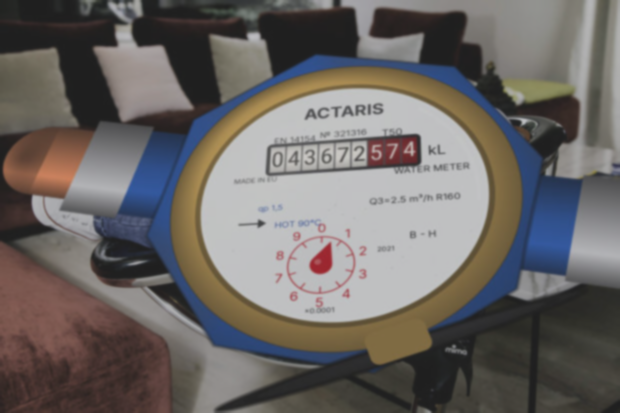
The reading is 43672.5740 kL
